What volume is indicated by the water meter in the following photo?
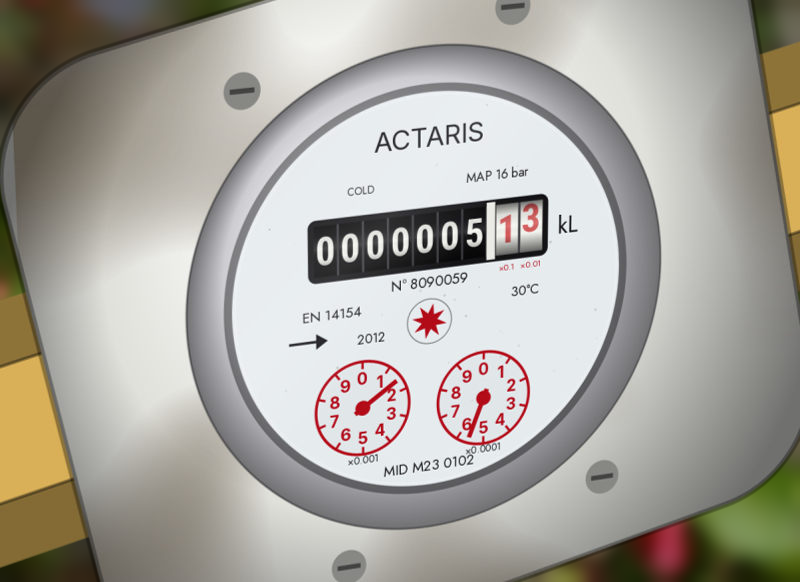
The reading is 5.1315 kL
